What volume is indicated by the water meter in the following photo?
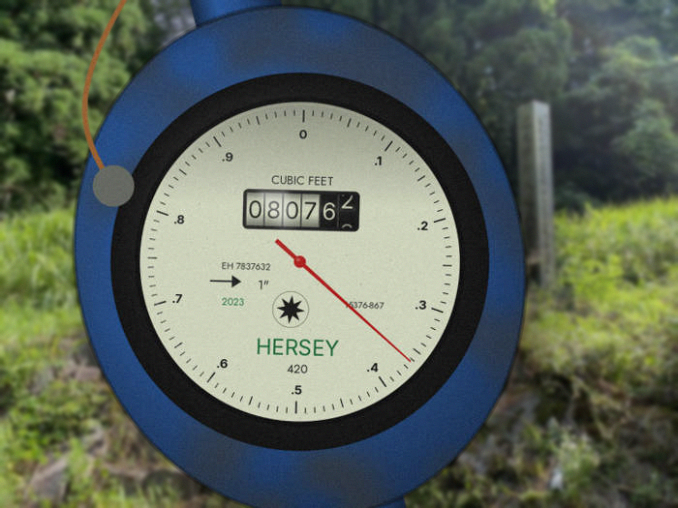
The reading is 80762.36 ft³
